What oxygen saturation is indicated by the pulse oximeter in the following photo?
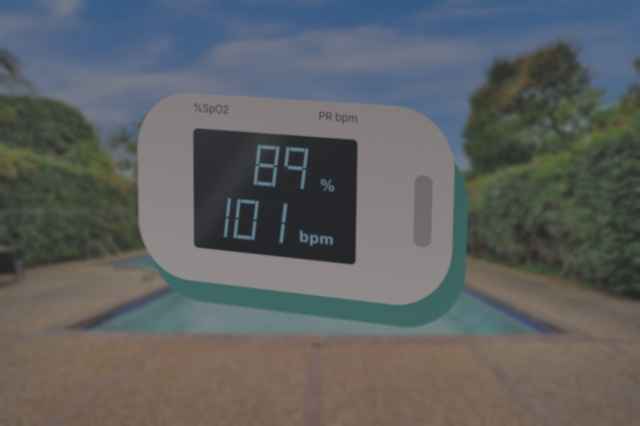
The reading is 89 %
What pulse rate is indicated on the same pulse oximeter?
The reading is 101 bpm
